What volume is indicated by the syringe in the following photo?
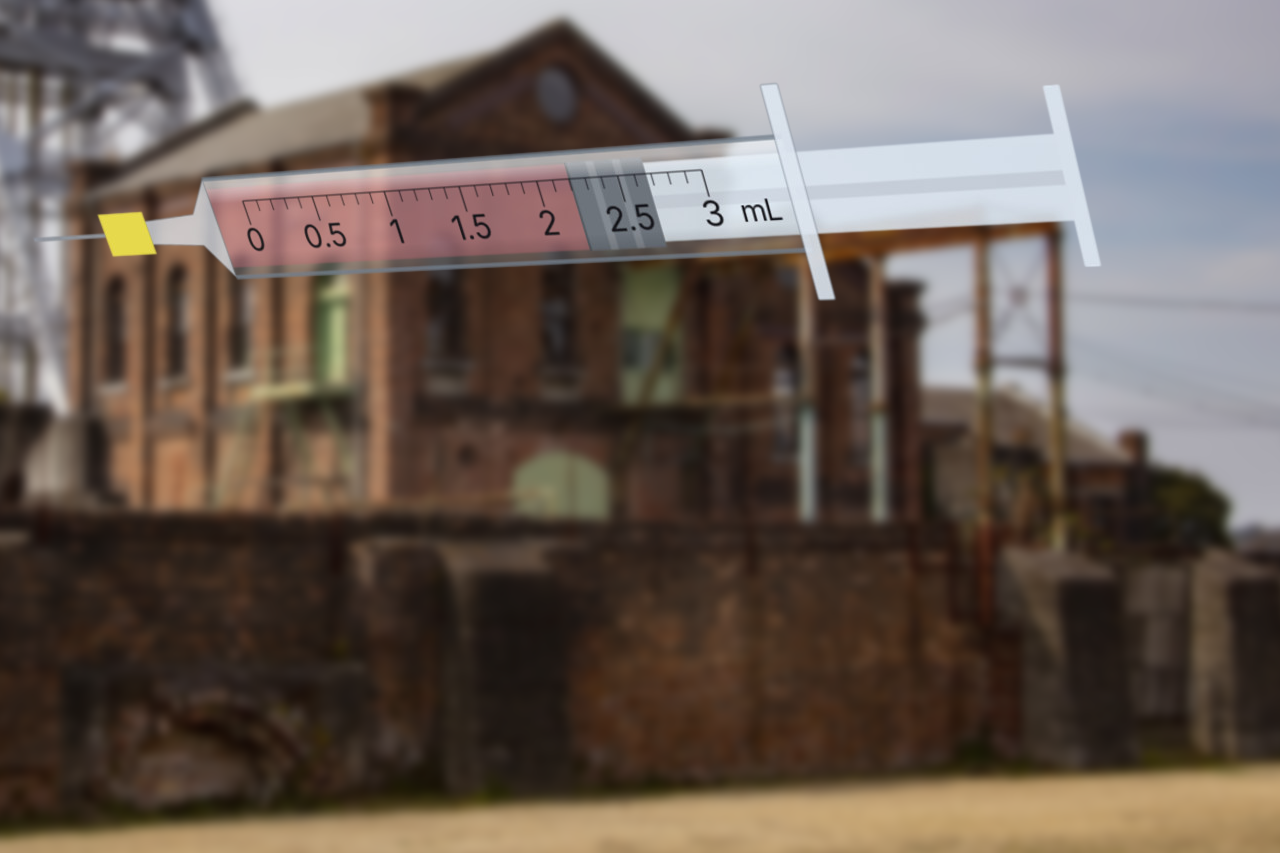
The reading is 2.2 mL
